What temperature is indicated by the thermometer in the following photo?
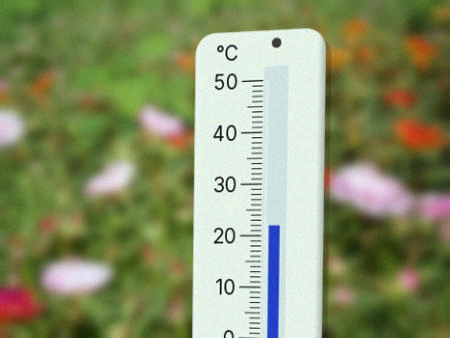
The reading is 22 °C
